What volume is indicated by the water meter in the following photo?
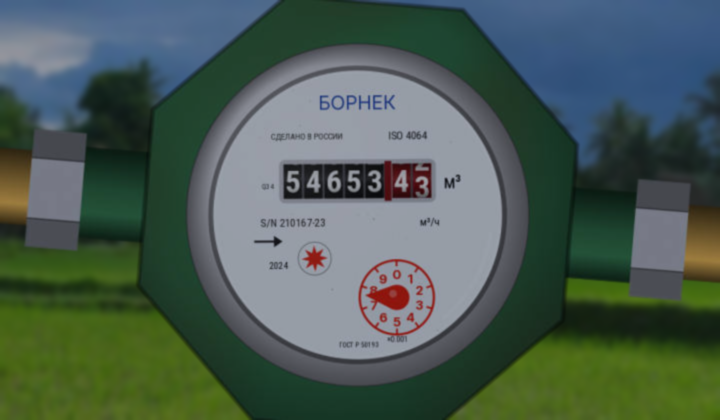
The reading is 54653.427 m³
